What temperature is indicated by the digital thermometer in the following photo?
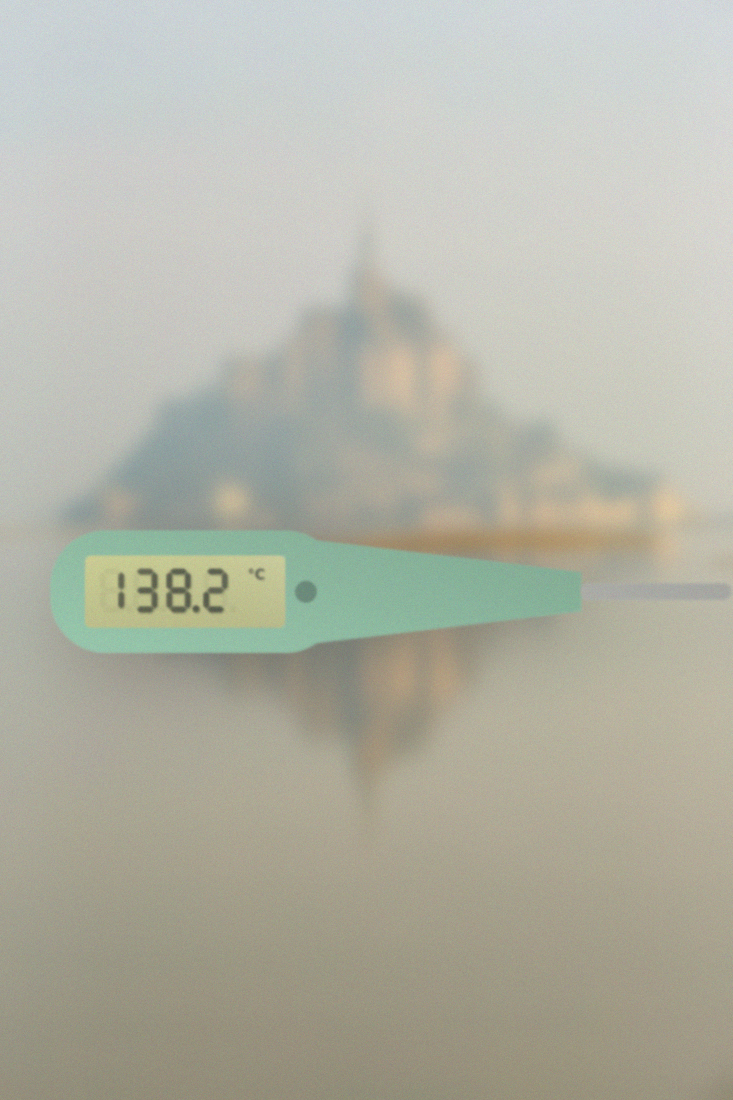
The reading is 138.2 °C
